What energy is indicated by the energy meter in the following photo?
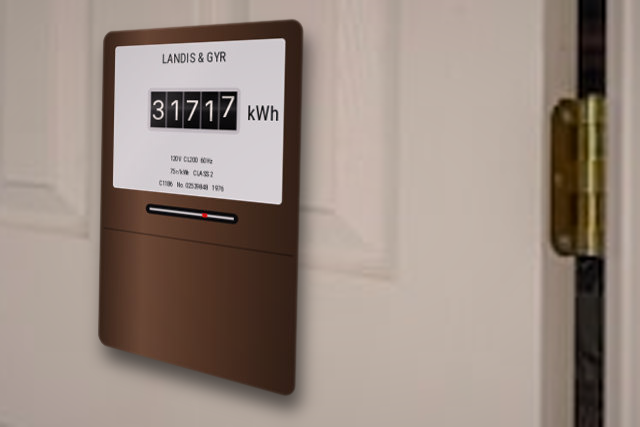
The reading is 31717 kWh
